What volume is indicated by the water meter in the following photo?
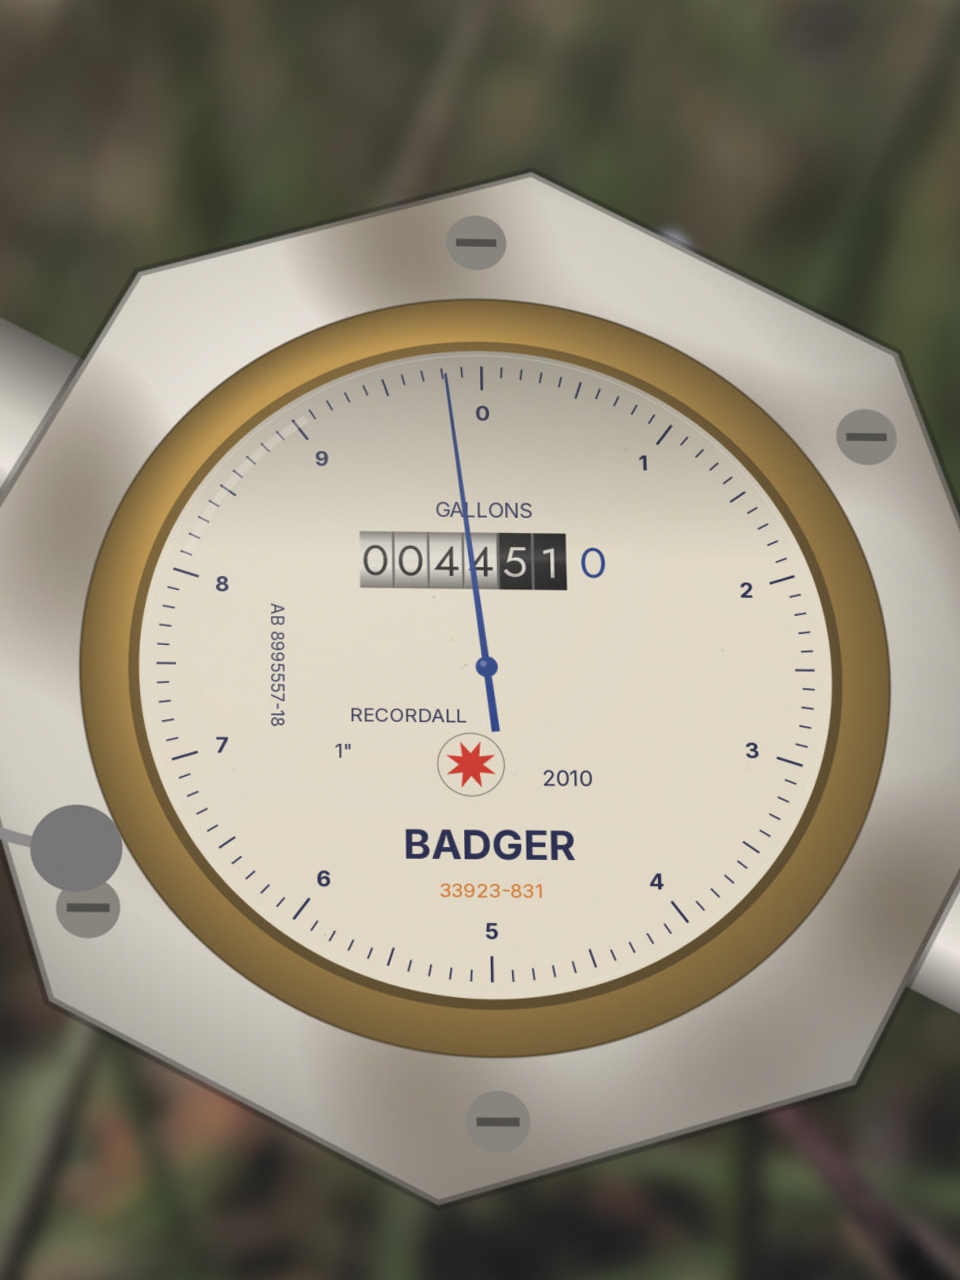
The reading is 44509.8 gal
